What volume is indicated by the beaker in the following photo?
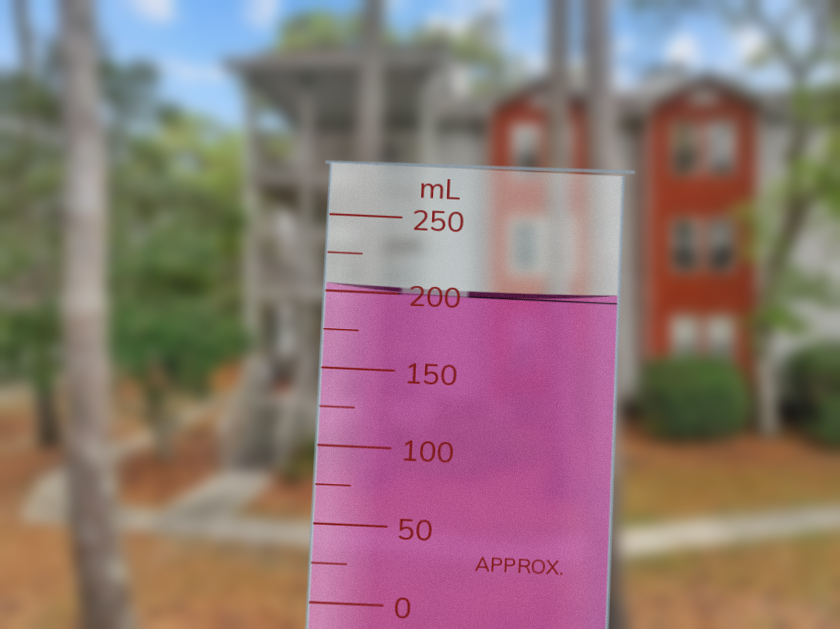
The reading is 200 mL
